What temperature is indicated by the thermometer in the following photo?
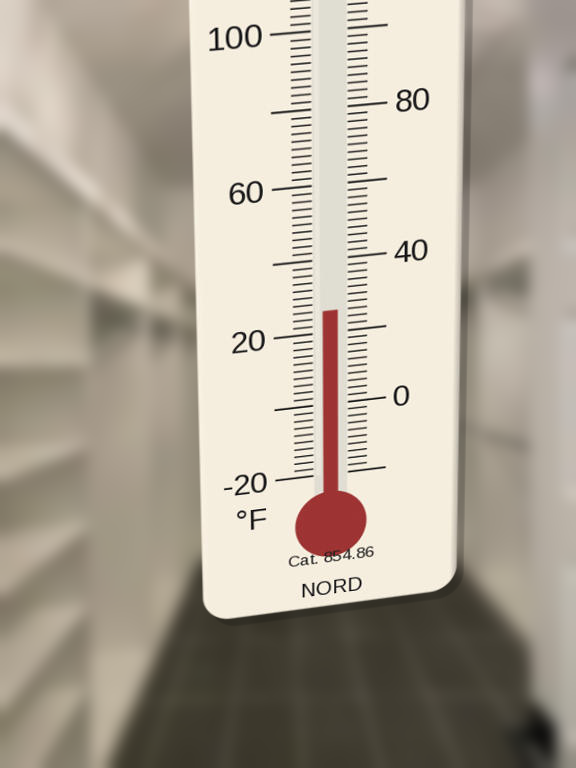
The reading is 26 °F
